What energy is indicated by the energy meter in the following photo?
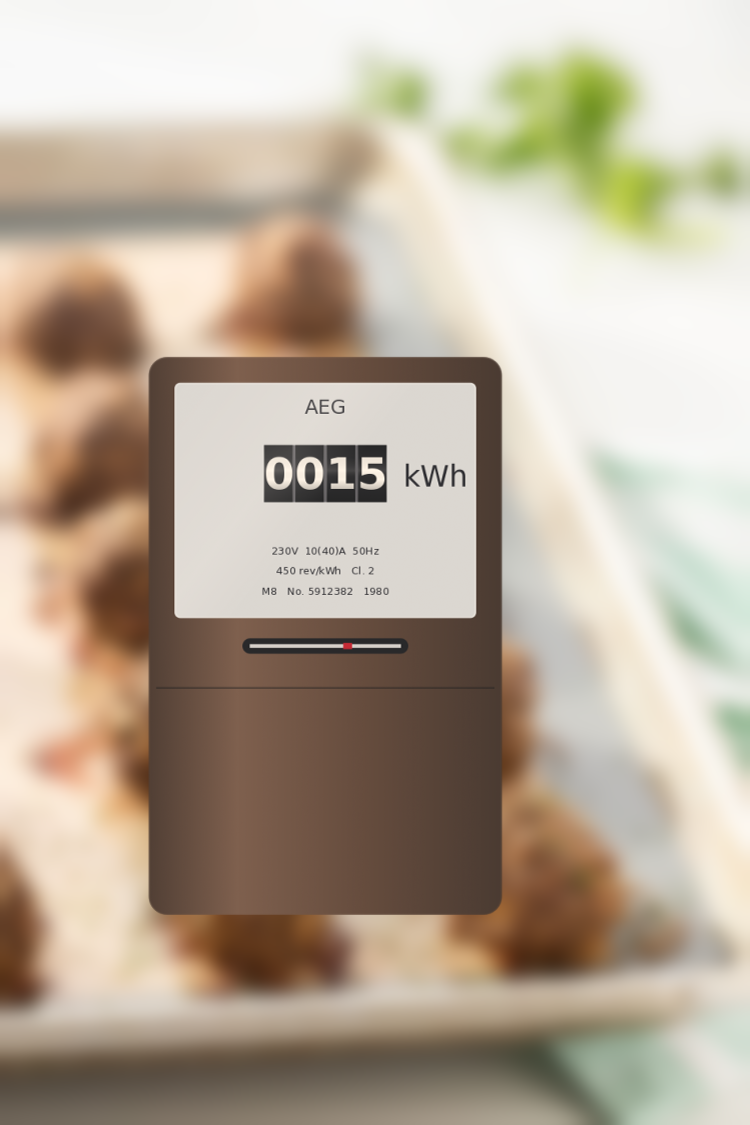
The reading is 15 kWh
